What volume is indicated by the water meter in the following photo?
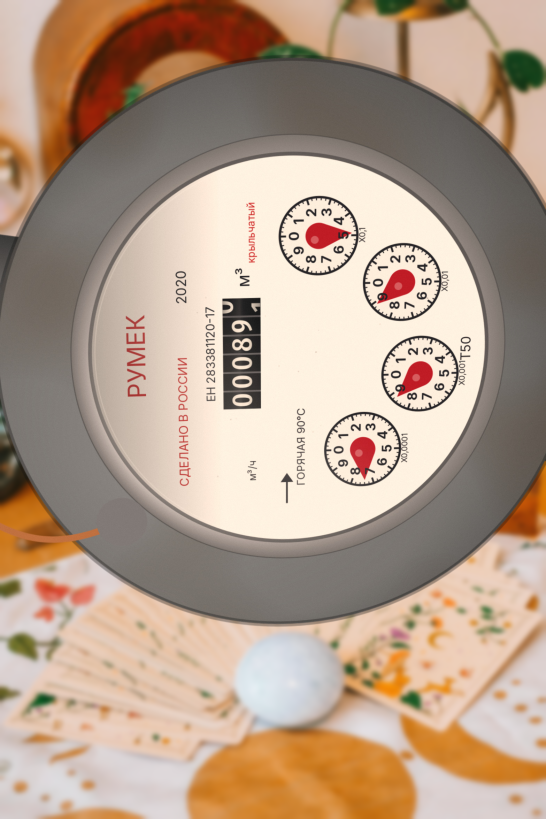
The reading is 890.4887 m³
